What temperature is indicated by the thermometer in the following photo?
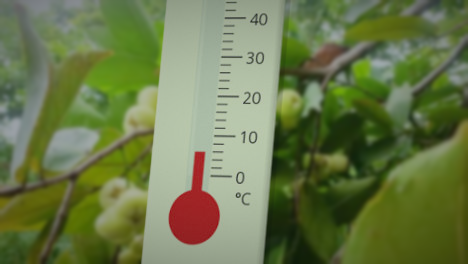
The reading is 6 °C
